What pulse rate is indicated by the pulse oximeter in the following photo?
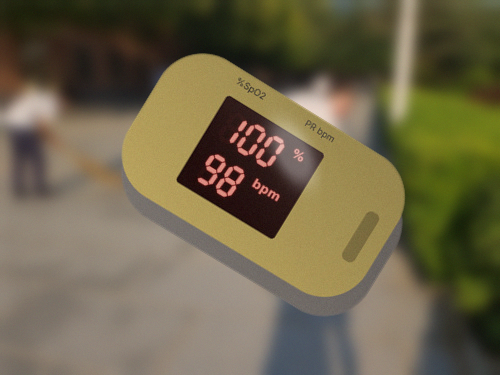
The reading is 98 bpm
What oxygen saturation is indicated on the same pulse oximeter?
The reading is 100 %
